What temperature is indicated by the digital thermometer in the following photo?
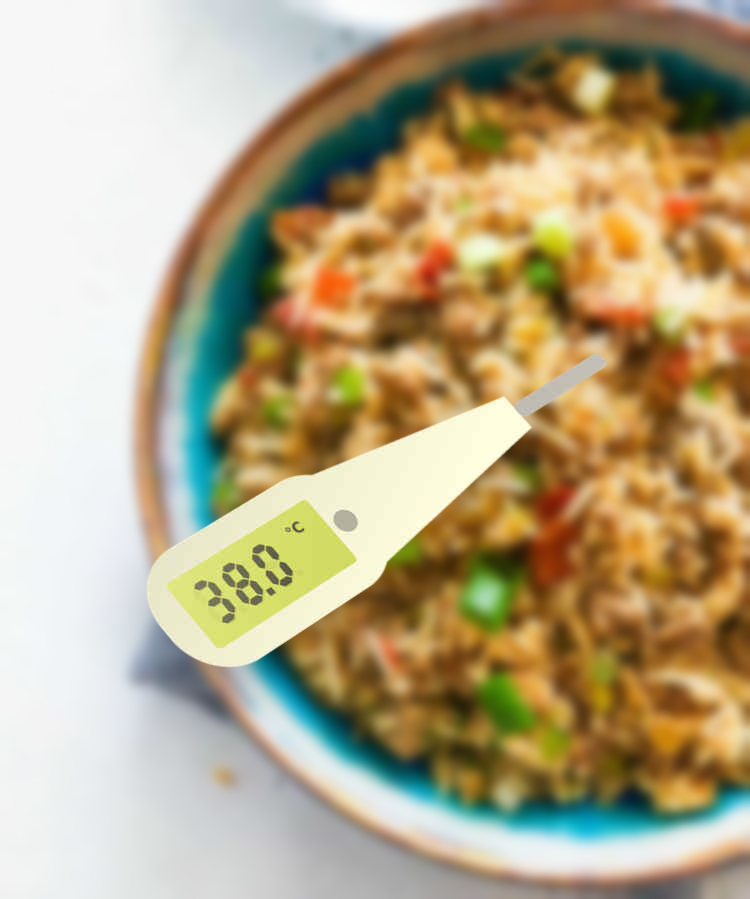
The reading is 38.0 °C
